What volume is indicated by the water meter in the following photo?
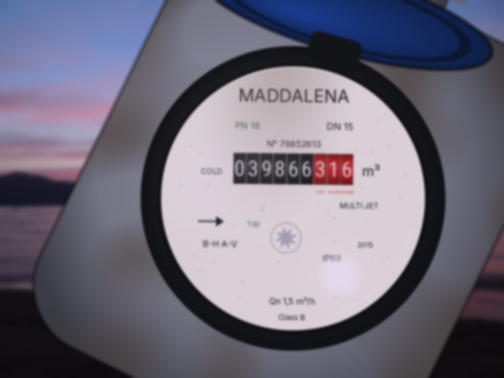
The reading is 39866.316 m³
